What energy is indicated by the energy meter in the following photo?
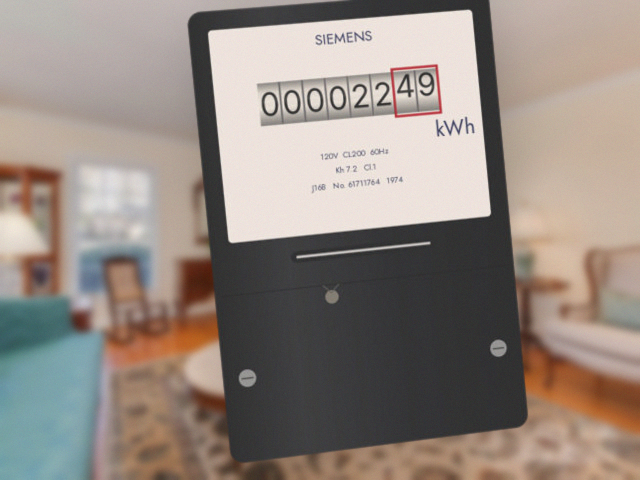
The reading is 22.49 kWh
